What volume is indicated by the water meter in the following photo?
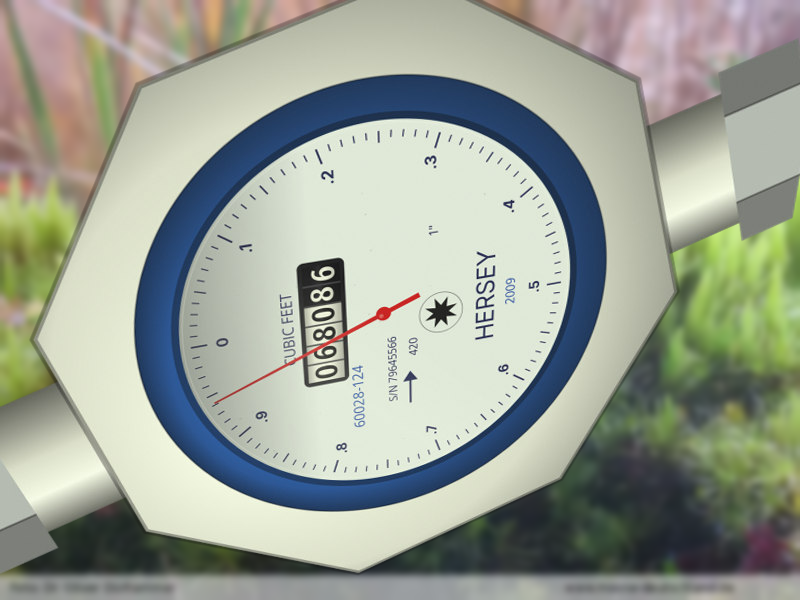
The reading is 68085.94 ft³
